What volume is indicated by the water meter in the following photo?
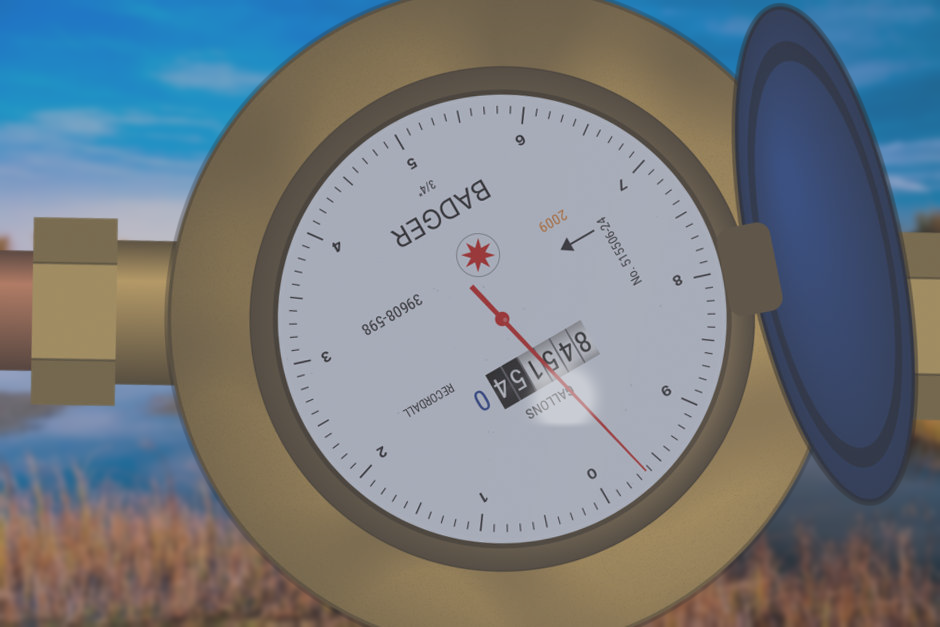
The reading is 8451539.6 gal
